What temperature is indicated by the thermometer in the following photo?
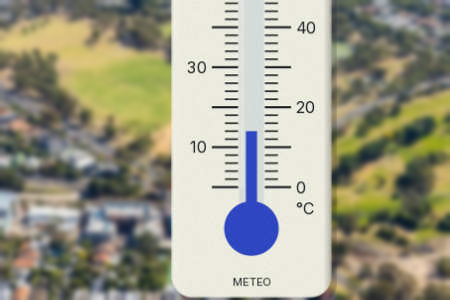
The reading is 14 °C
